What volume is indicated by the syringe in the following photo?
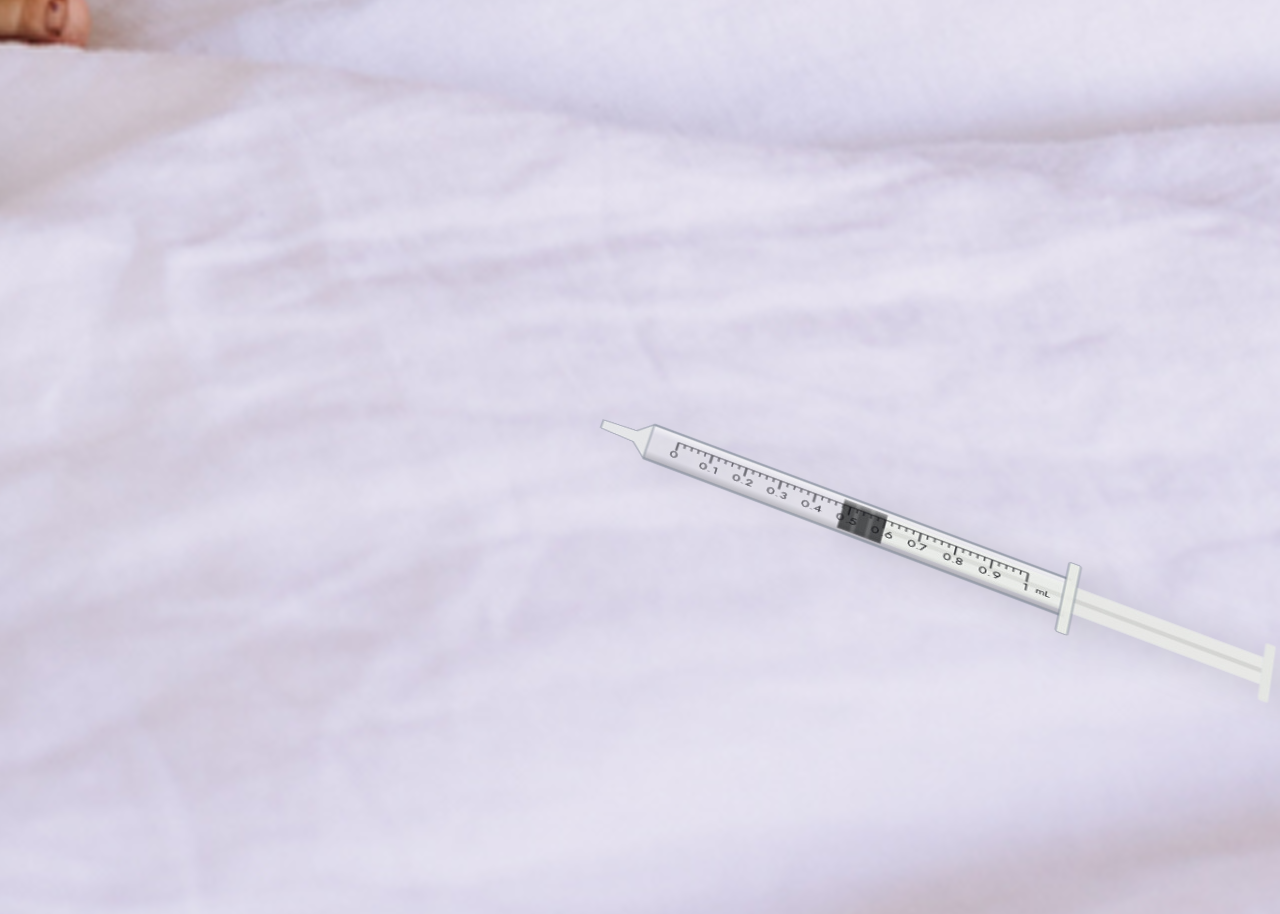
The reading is 0.48 mL
